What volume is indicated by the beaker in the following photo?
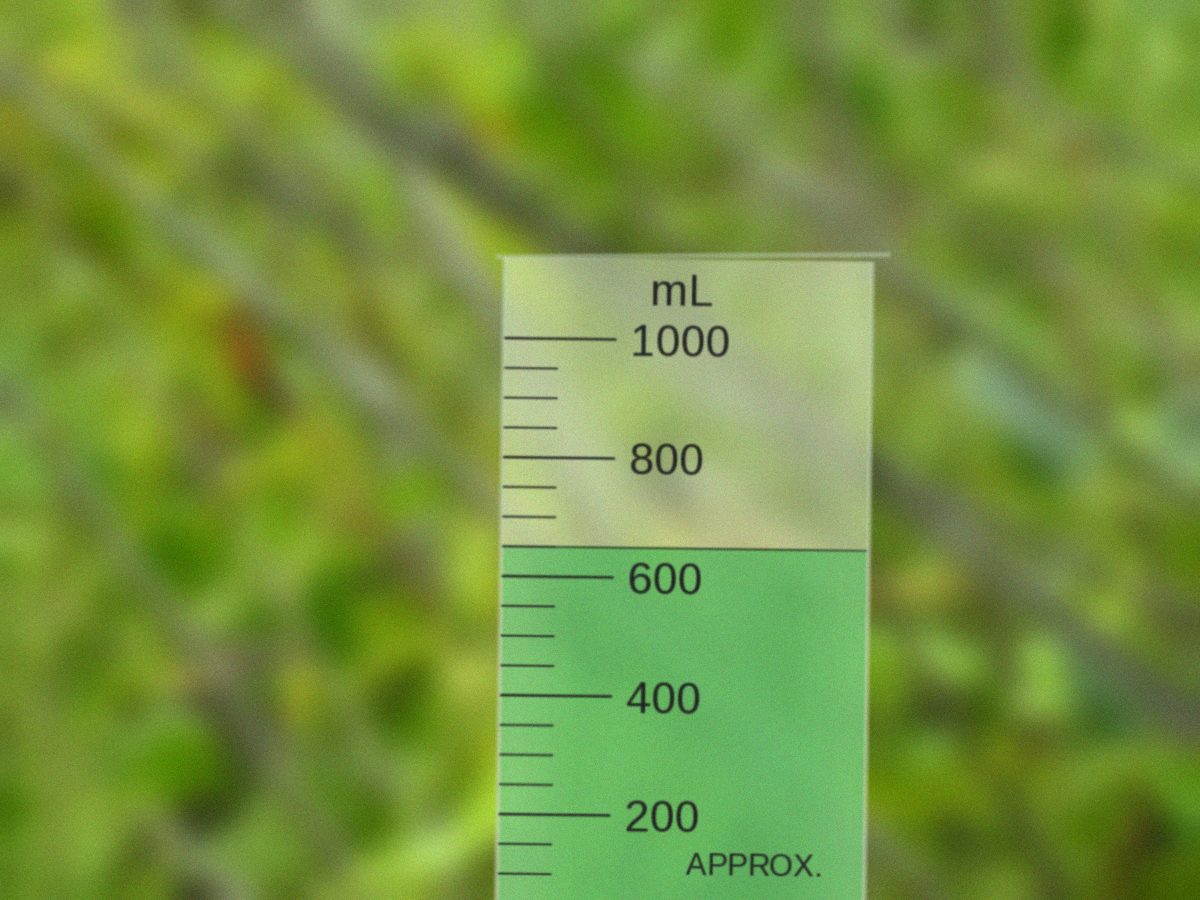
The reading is 650 mL
